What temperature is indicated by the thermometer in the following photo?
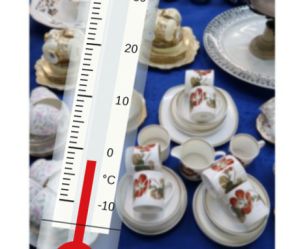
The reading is -2 °C
